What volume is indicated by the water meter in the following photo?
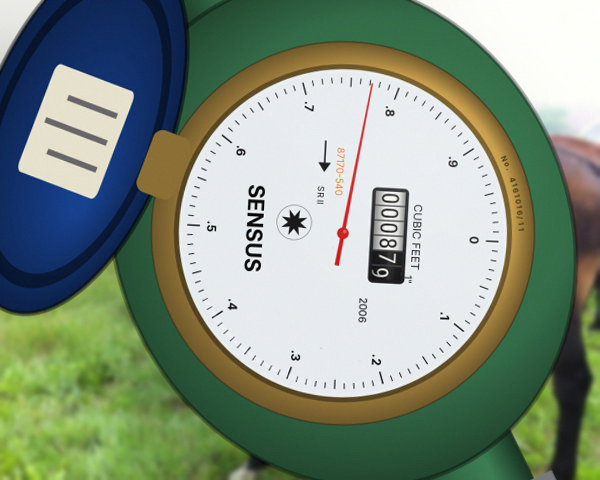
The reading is 878.77 ft³
